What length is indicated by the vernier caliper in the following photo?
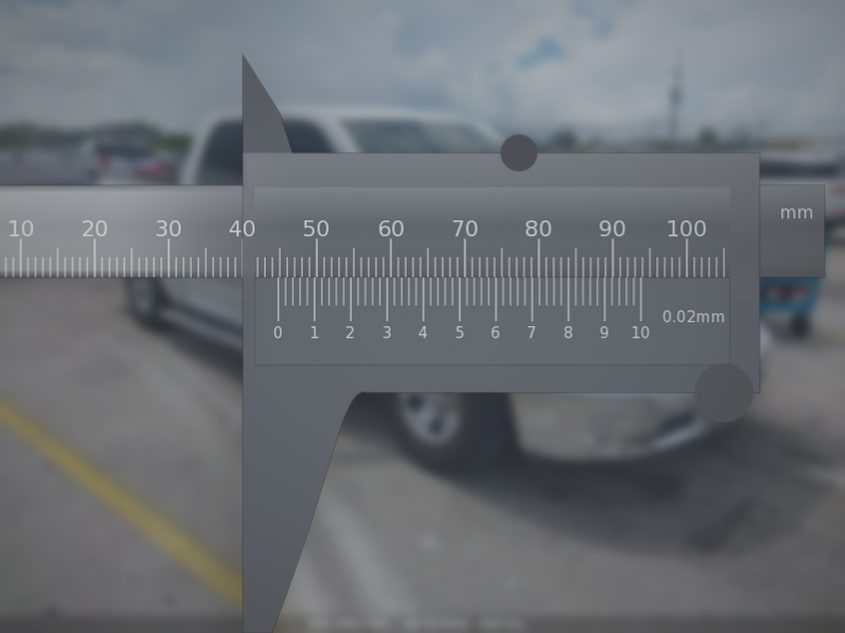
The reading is 44.8 mm
